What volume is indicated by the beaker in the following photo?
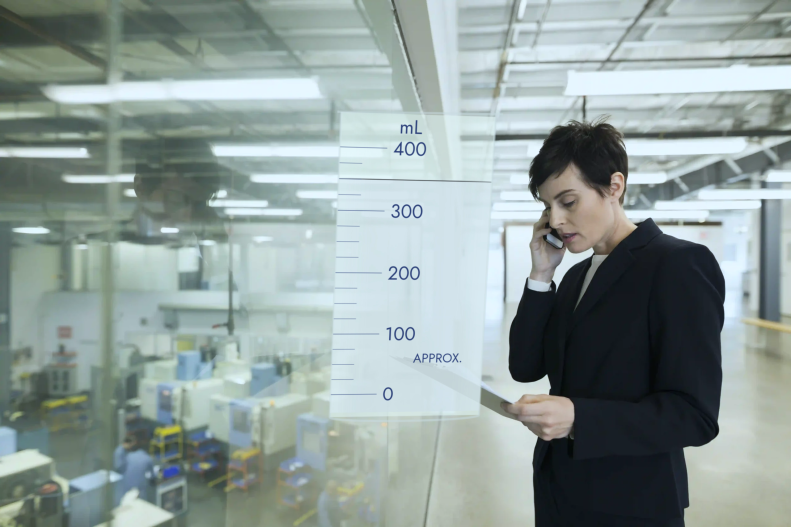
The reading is 350 mL
